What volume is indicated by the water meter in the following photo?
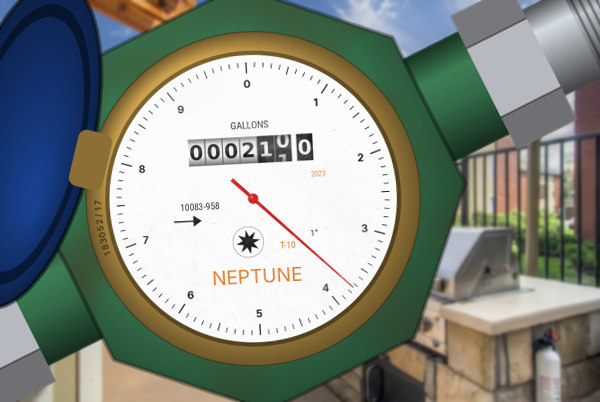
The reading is 2103.7 gal
